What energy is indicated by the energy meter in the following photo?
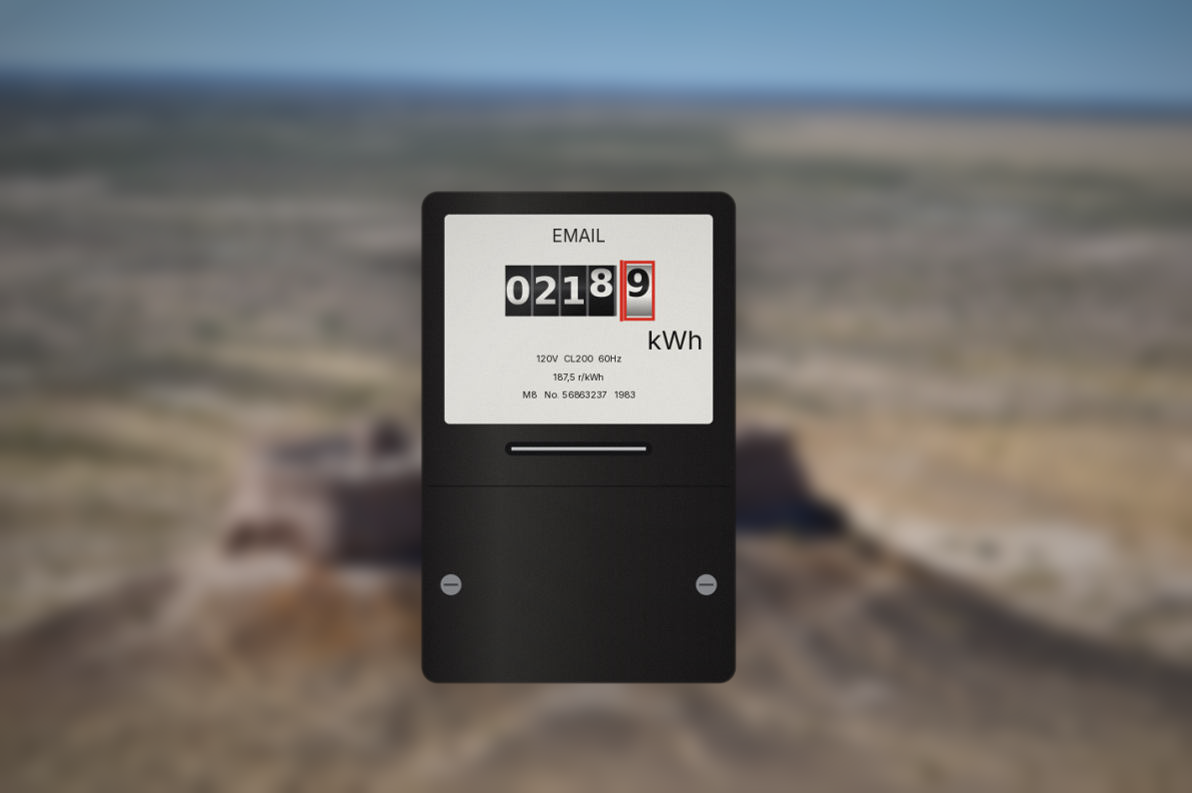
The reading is 218.9 kWh
